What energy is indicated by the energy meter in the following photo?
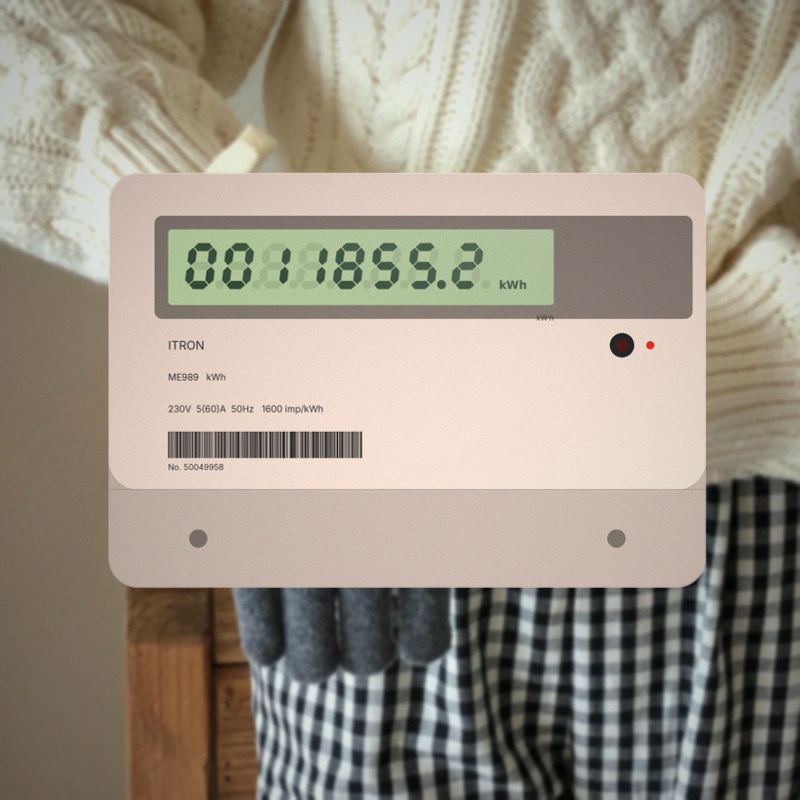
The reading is 11855.2 kWh
